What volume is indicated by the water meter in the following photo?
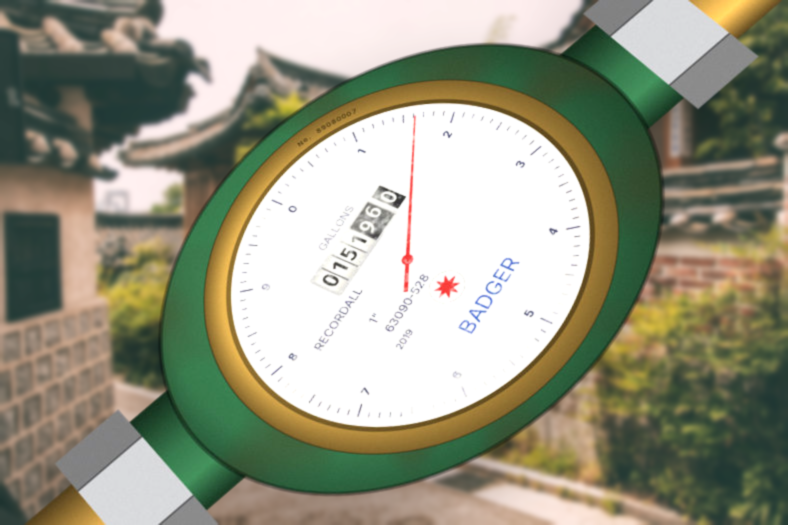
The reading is 151961.6 gal
